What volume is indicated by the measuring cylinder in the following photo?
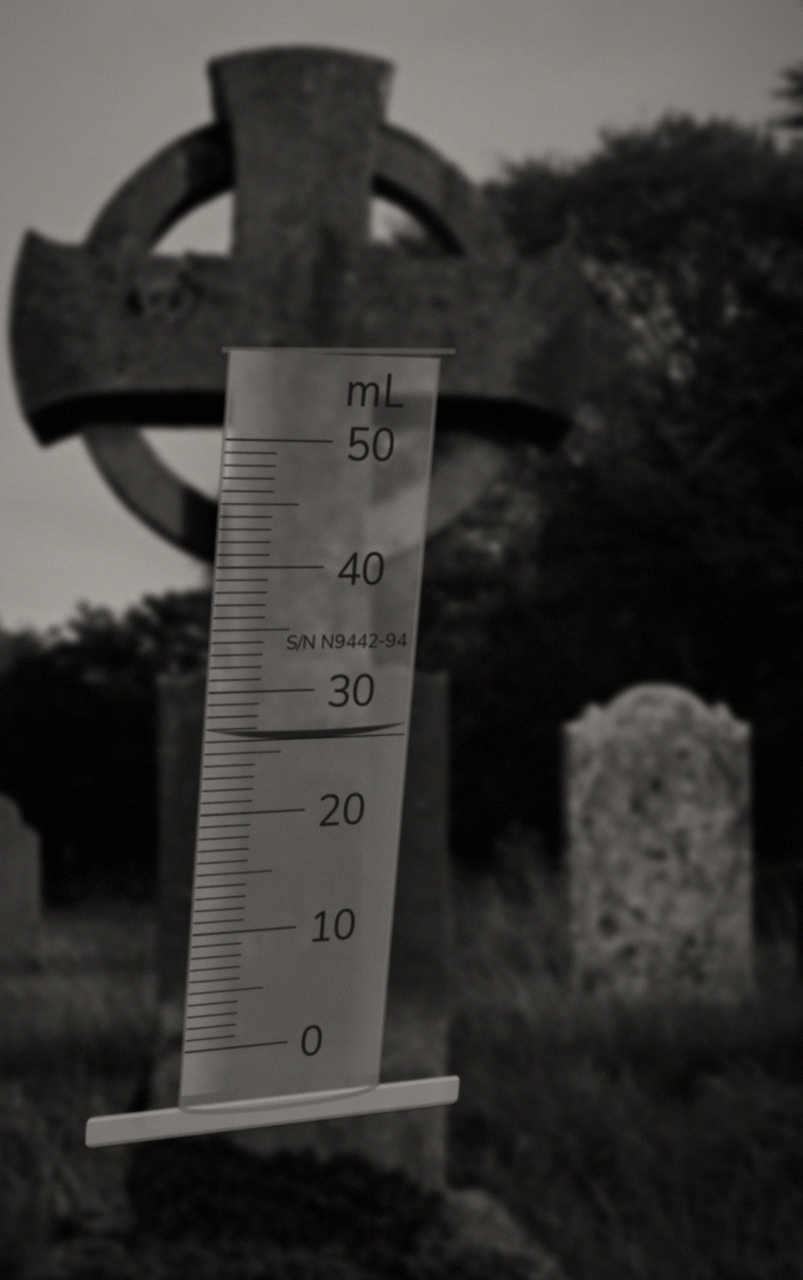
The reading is 26 mL
